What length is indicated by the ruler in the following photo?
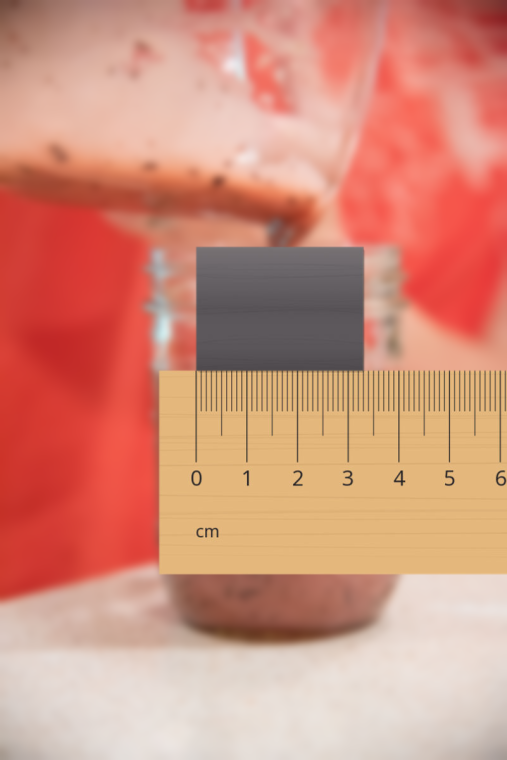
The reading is 3.3 cm
